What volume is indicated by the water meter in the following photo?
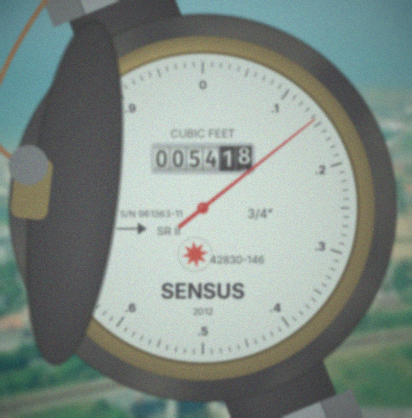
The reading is 5418.14 ft³
